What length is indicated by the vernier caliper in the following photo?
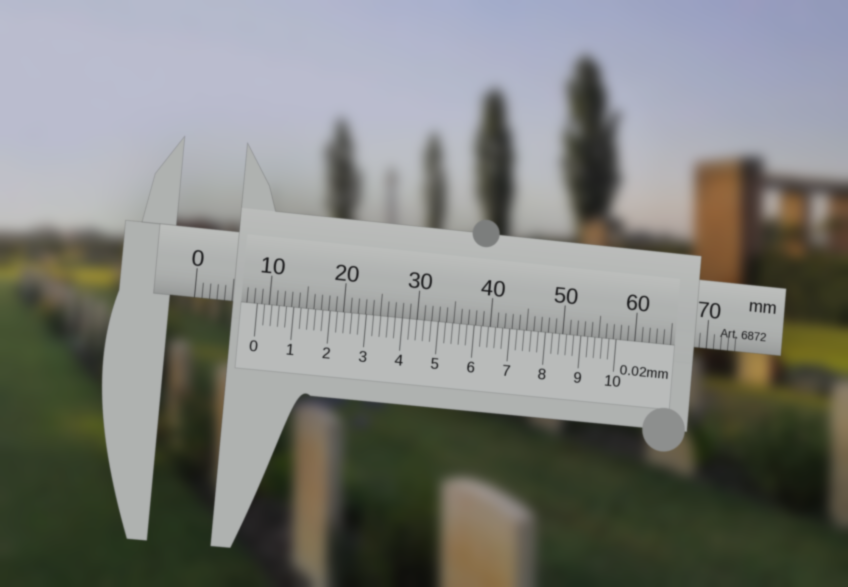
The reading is 8.4 mm
